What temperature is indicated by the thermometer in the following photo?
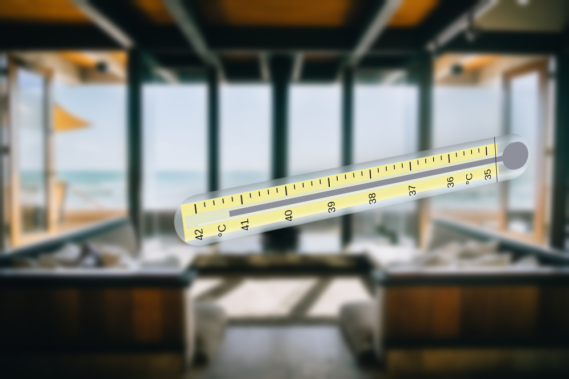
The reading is 41.3 °C
